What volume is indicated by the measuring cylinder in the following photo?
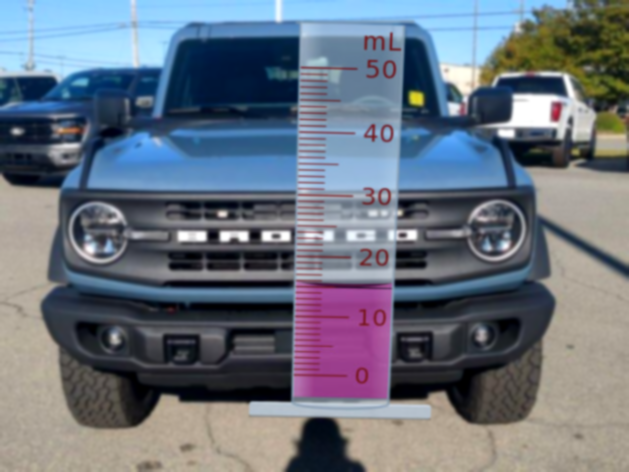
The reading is 15 mL
